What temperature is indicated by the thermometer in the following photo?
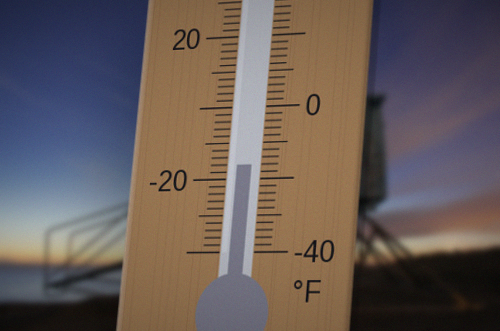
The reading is -16 °F
